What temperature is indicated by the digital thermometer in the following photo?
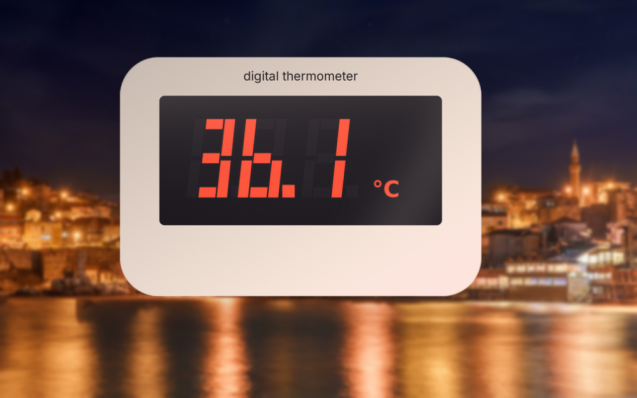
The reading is 36.1 °C
